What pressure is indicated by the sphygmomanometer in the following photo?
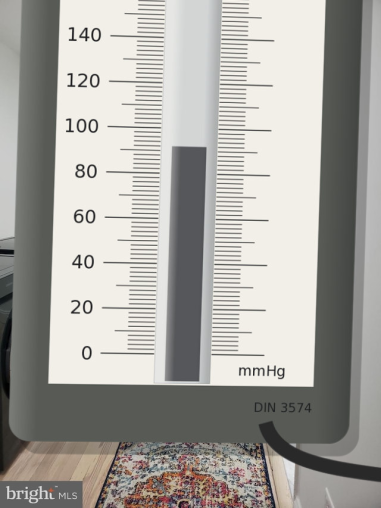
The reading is 92 mmHg
